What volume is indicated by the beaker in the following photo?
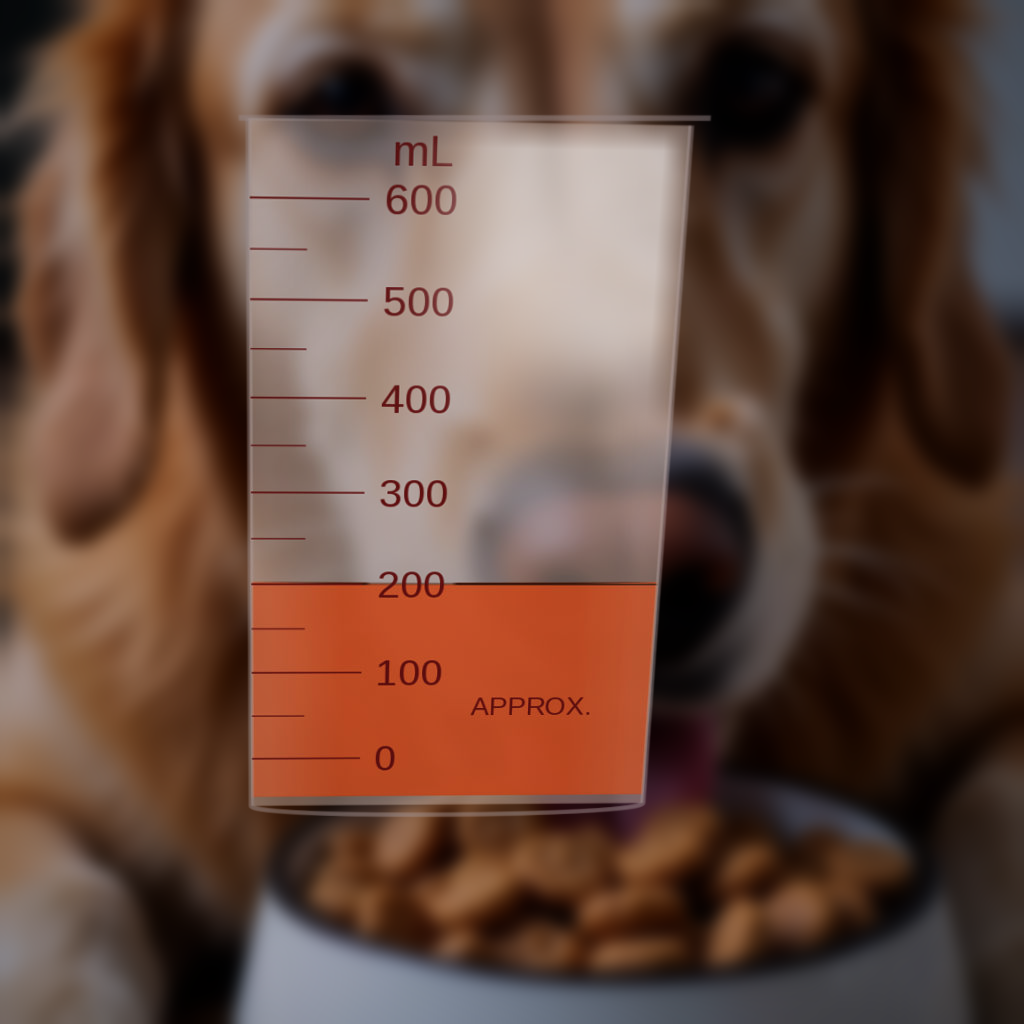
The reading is 200 mL
